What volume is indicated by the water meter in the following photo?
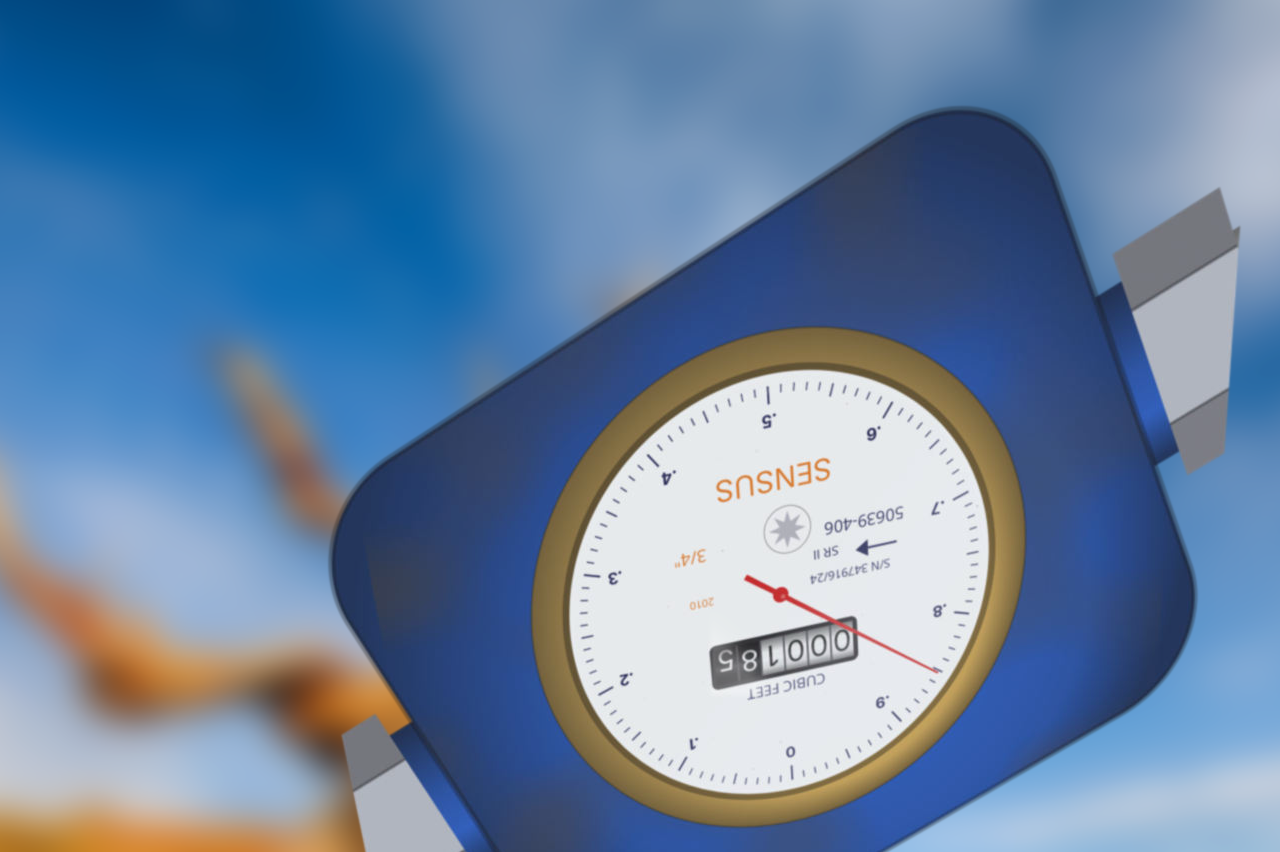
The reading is 184.85 ft³
